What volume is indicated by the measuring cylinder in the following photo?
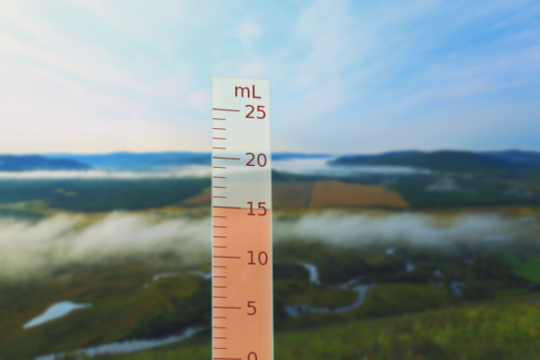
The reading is 15 mL
